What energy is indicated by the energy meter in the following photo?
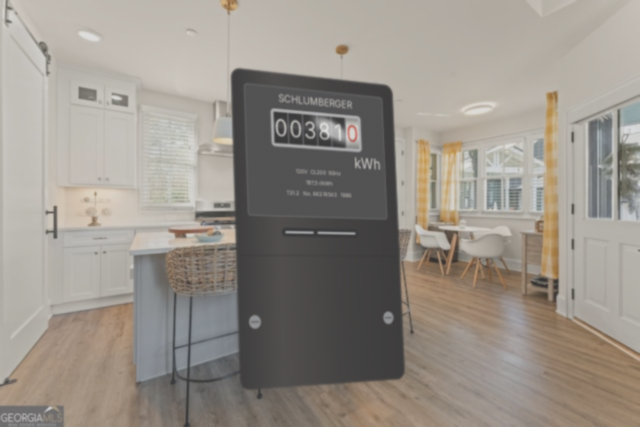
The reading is 381.0 kWh
